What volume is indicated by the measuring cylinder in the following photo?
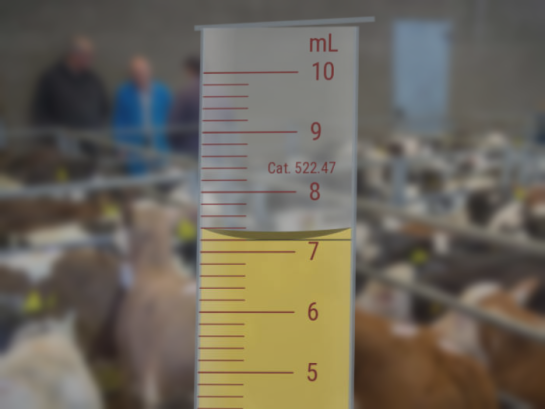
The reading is 7.2 mL
